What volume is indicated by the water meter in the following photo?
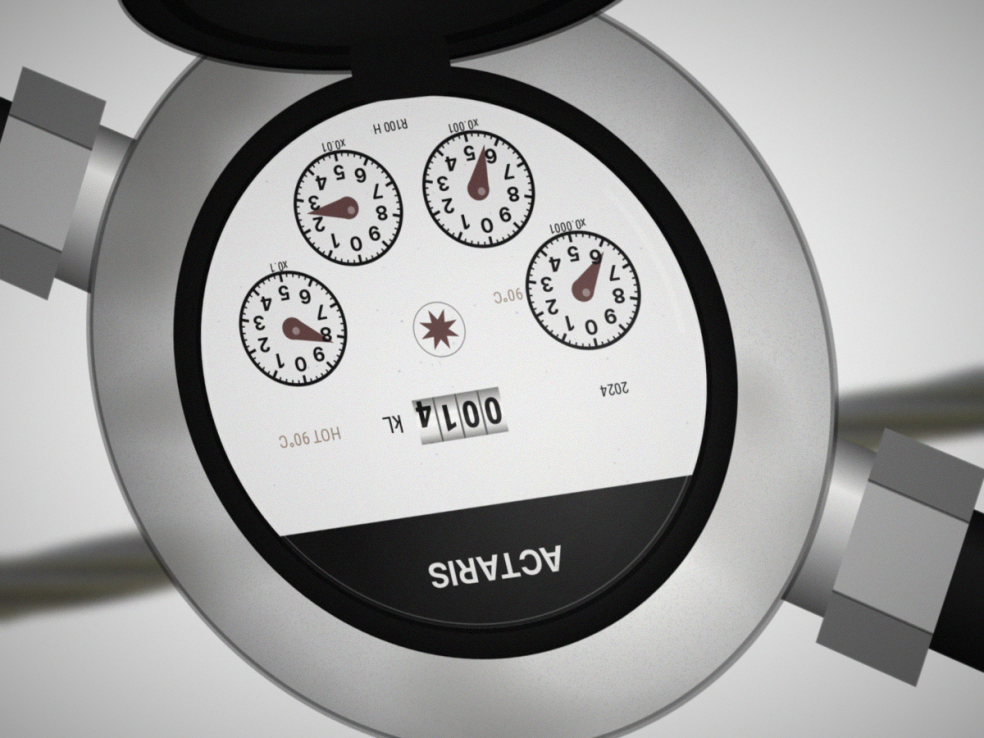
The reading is 13.8256 kL
